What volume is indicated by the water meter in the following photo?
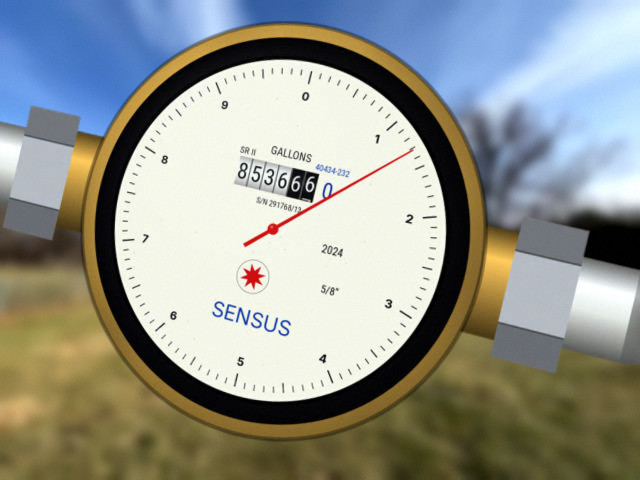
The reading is 8536661.3 gal
